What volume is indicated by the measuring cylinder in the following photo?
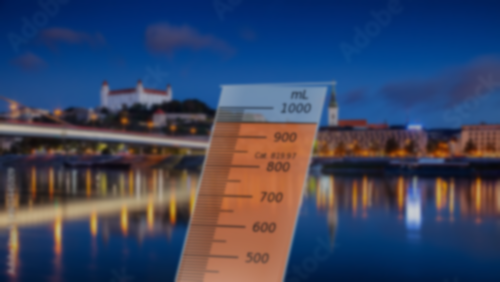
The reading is 950 mL
